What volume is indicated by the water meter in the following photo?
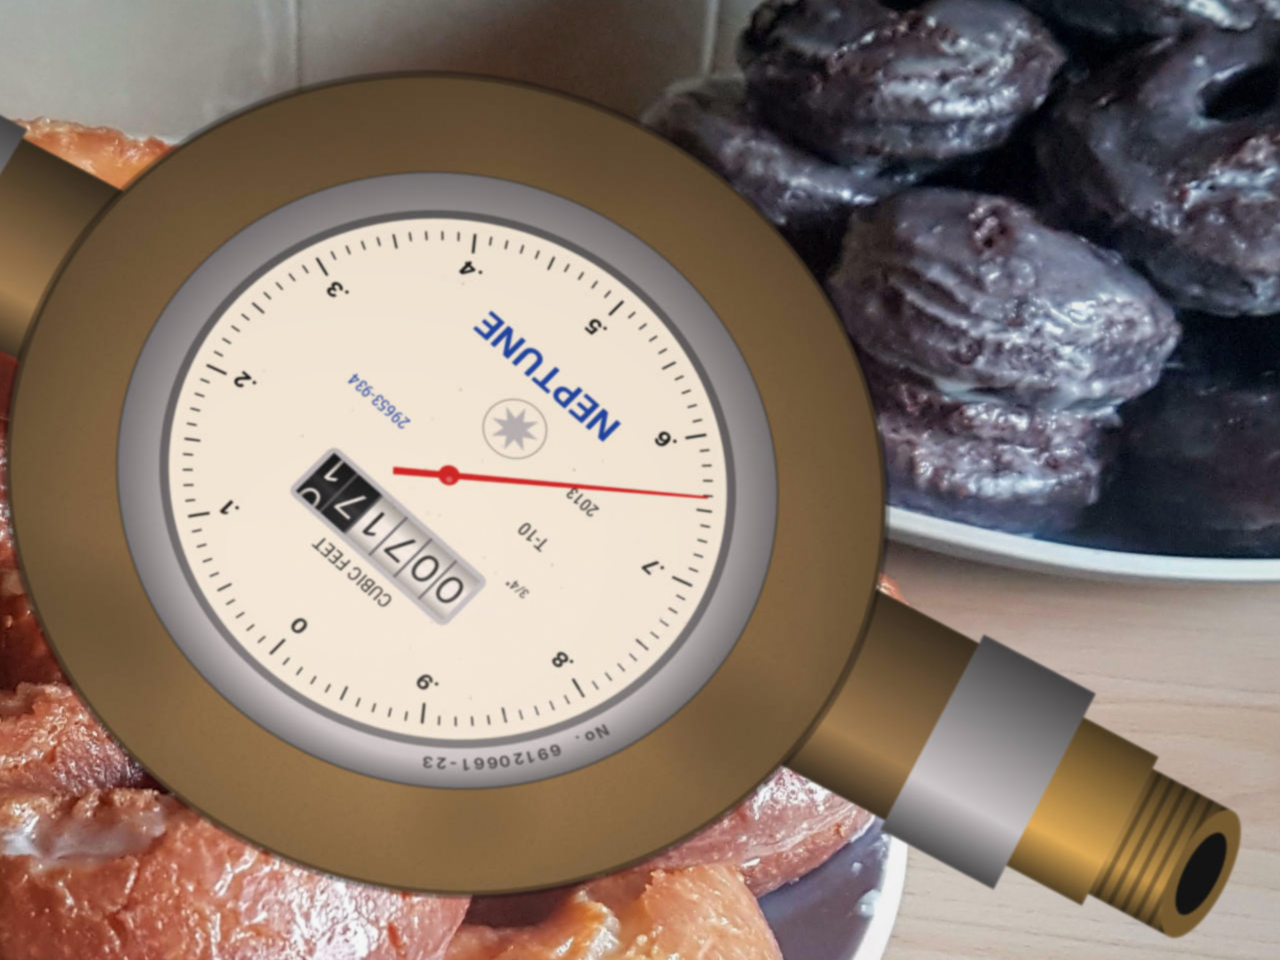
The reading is 7170.64 ft³
